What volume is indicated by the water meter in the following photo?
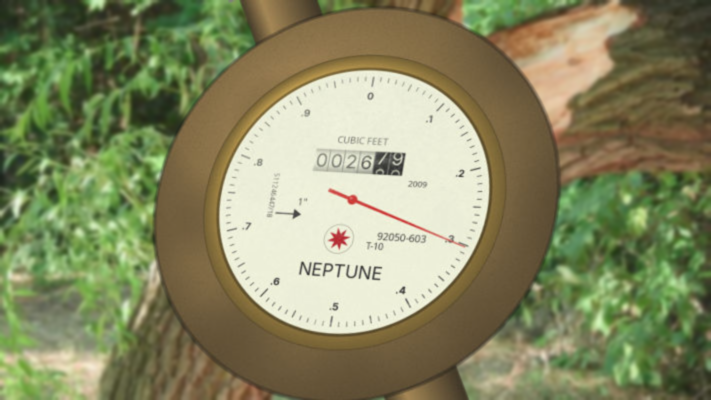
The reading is 2679.30 ft³
